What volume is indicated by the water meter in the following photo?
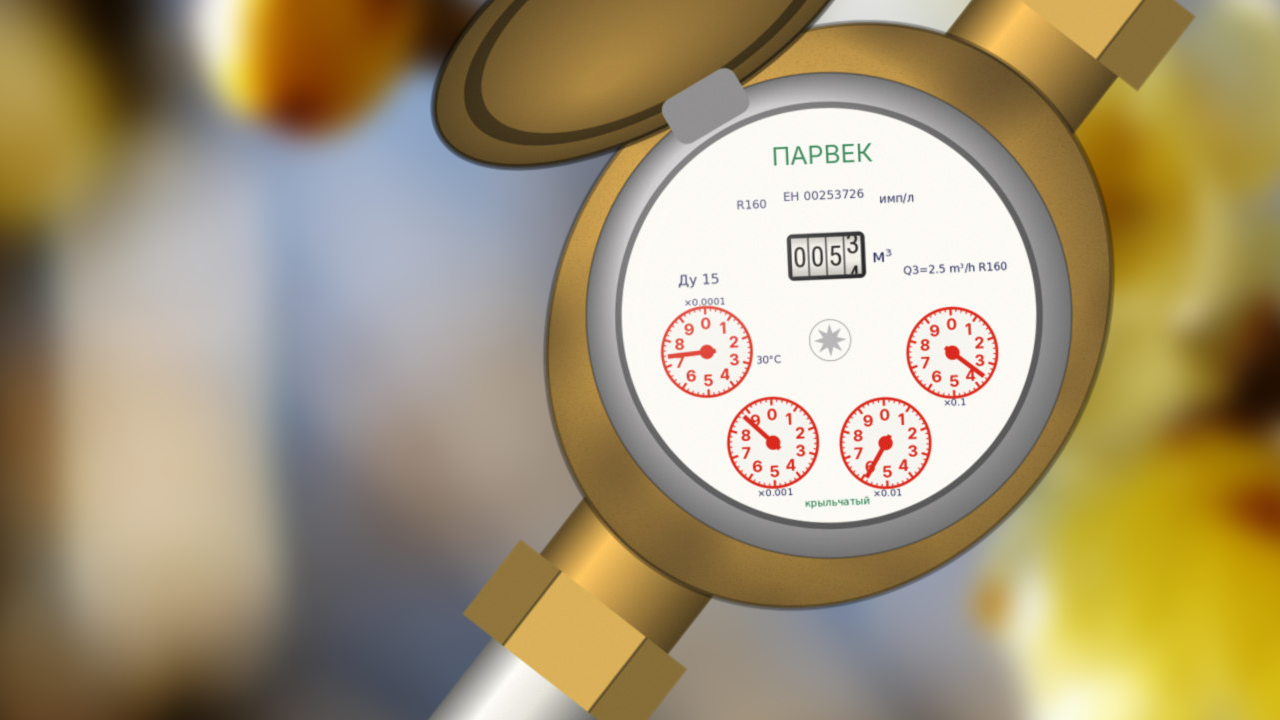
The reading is 53.3587 m³
